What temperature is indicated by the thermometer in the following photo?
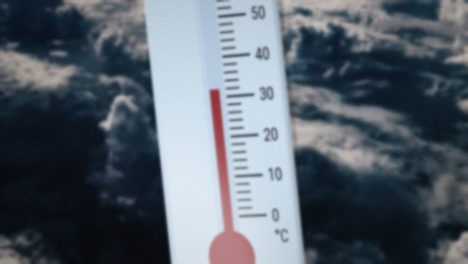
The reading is 32 °C
